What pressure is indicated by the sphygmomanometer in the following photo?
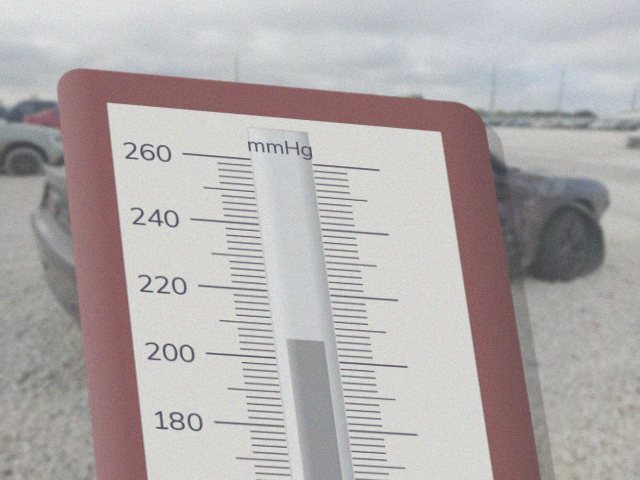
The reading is 206 mmHg
